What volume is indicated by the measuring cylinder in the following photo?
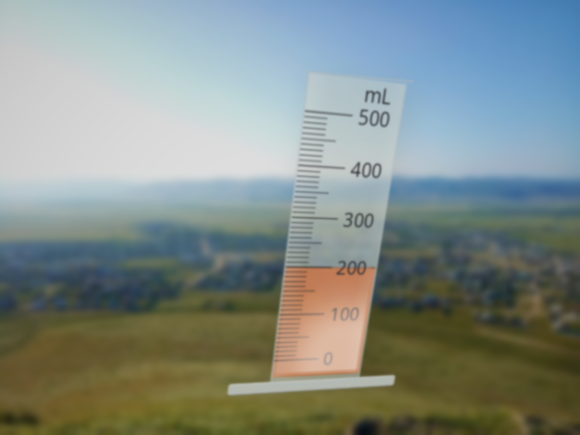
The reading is 200 mL
